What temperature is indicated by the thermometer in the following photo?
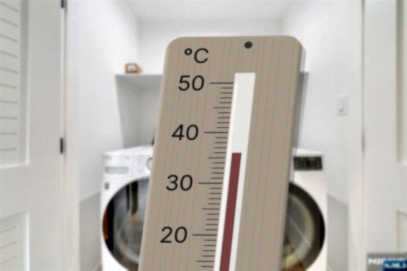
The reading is 36 °C
